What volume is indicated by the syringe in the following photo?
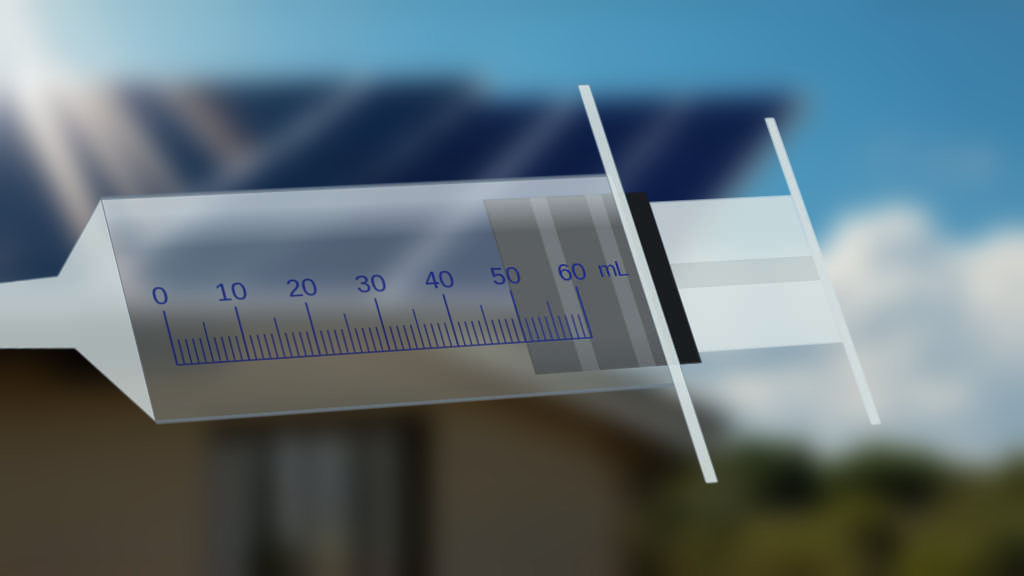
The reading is 50 mL
